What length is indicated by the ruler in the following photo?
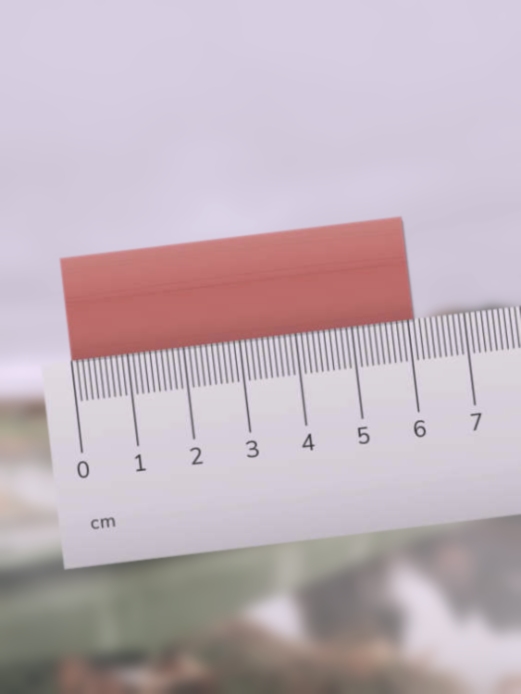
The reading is 6.1 cm
